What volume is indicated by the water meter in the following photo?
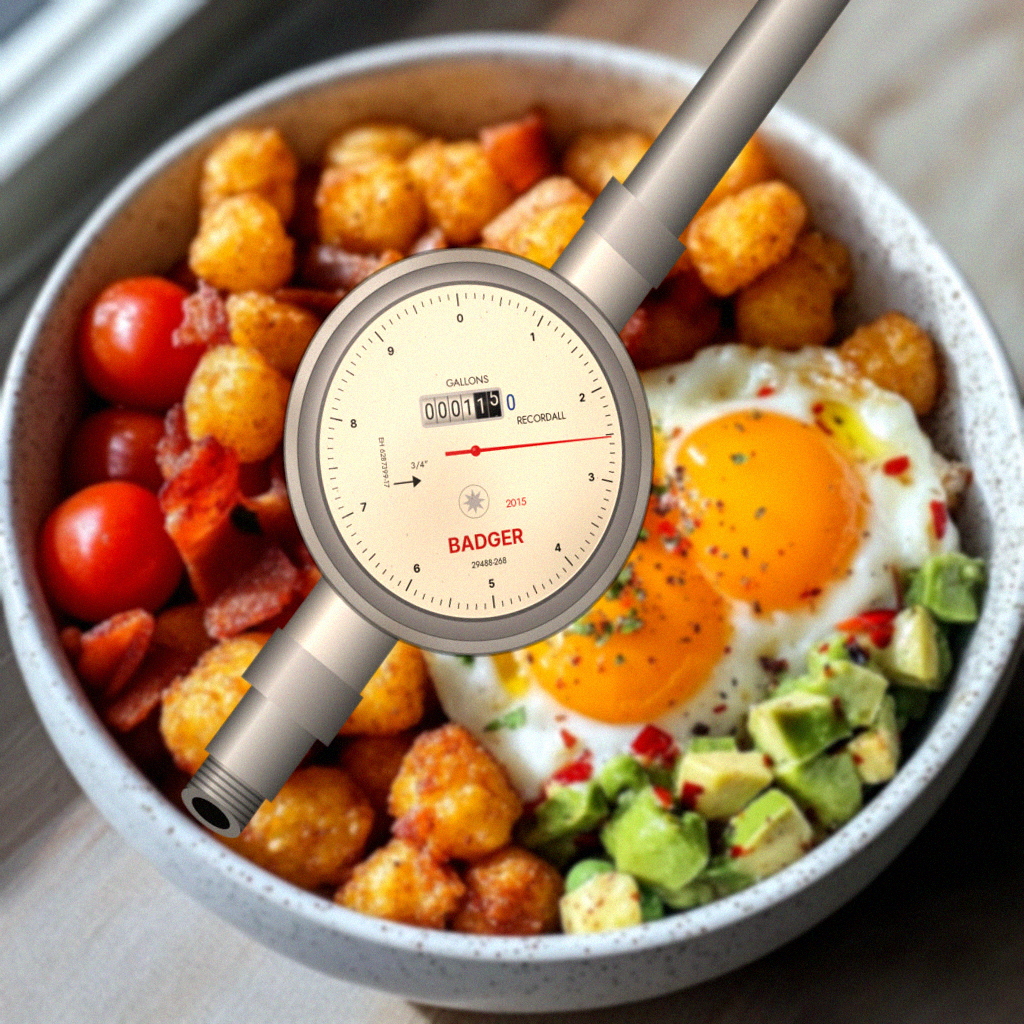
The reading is 1152.5 gal
